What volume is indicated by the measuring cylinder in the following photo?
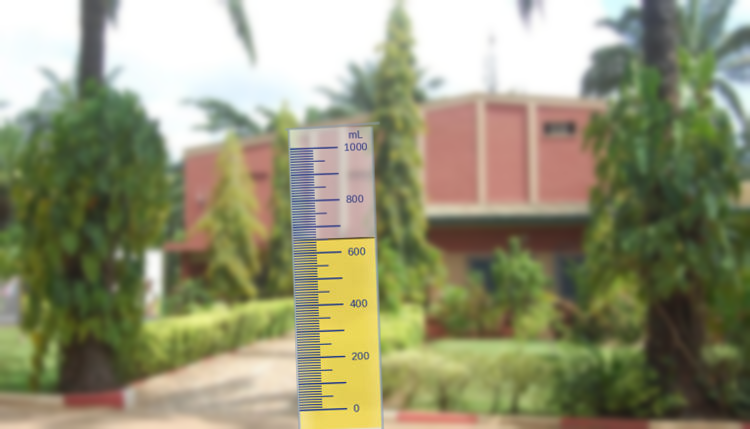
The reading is 650 mL
